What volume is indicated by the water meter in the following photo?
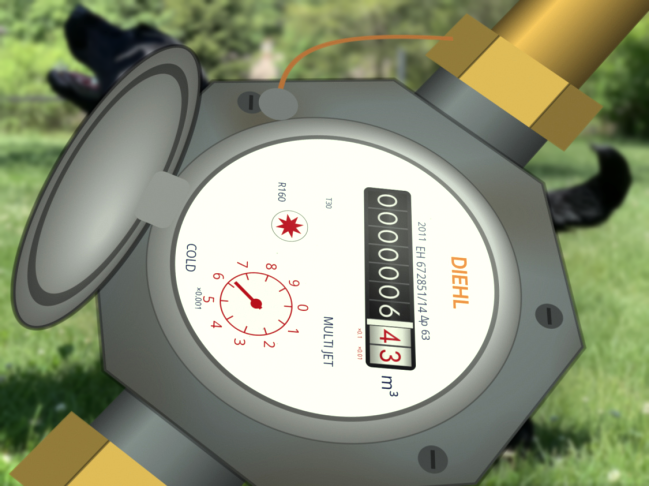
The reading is 6.436 m³
